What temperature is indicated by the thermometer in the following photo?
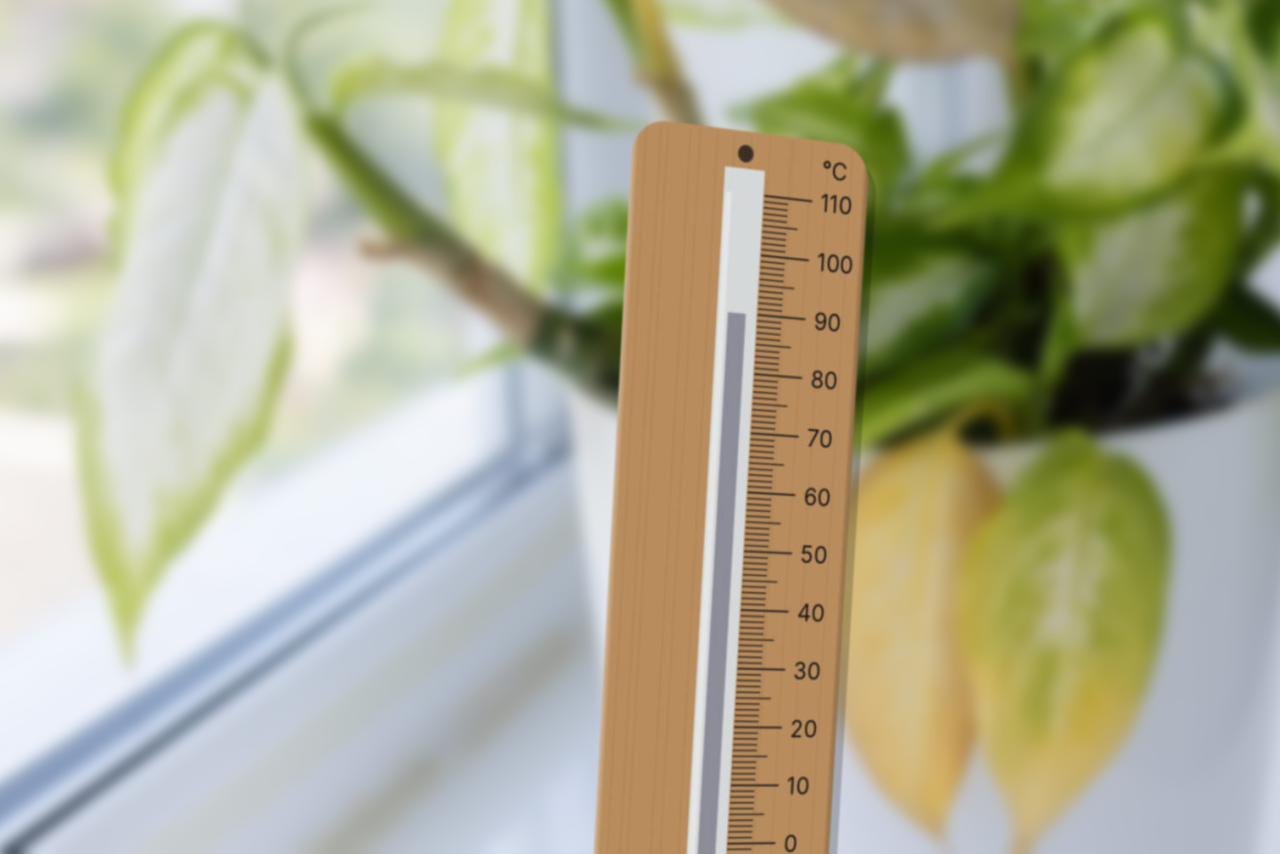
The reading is 90 °C
